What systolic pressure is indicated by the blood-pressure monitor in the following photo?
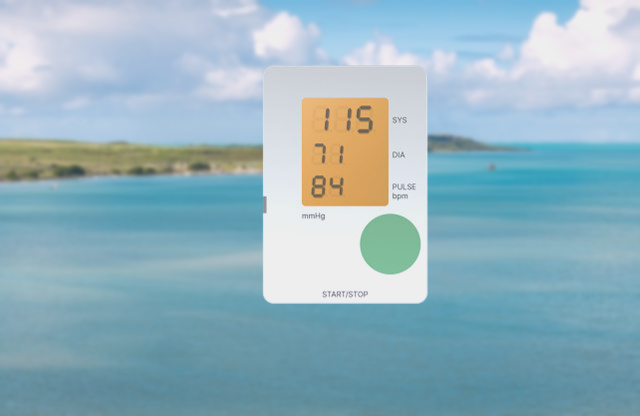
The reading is 115 mmHg
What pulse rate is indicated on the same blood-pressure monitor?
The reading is 84 bpm
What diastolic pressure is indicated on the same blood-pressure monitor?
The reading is 71 mmHg
